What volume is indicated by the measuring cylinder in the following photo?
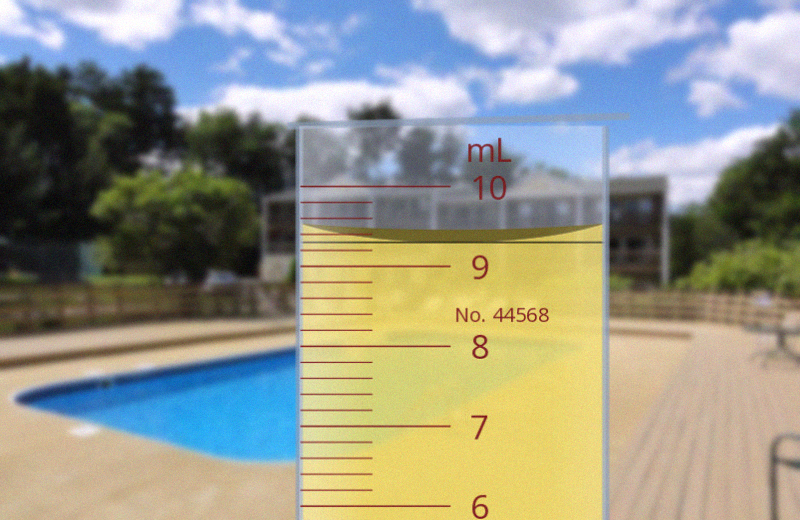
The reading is 9.3 mL
